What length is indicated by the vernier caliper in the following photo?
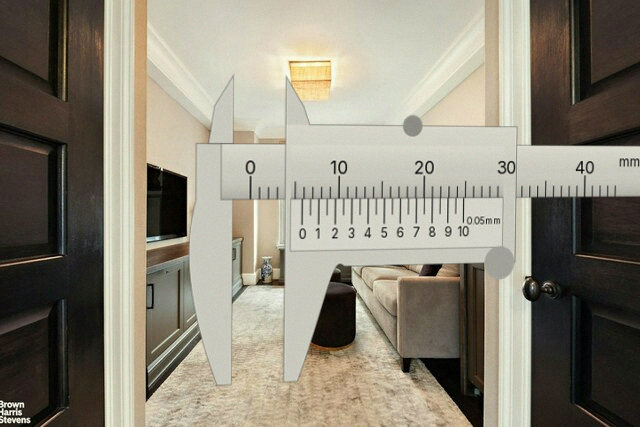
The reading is 5.8 mm
